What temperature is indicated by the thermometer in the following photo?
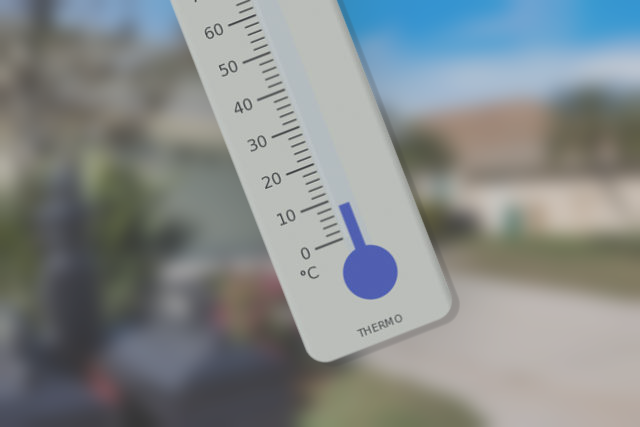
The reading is 8 °C
